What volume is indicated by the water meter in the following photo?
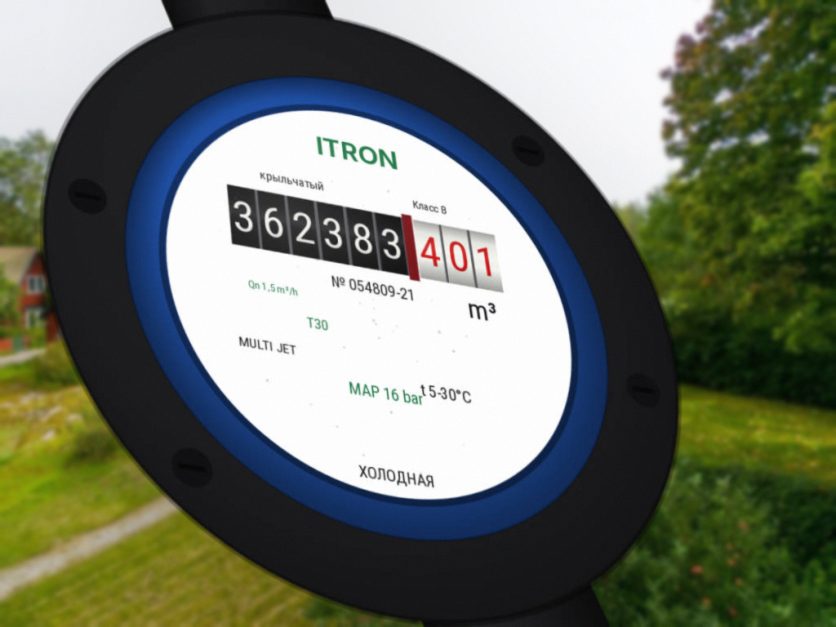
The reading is 362383.401 m³
